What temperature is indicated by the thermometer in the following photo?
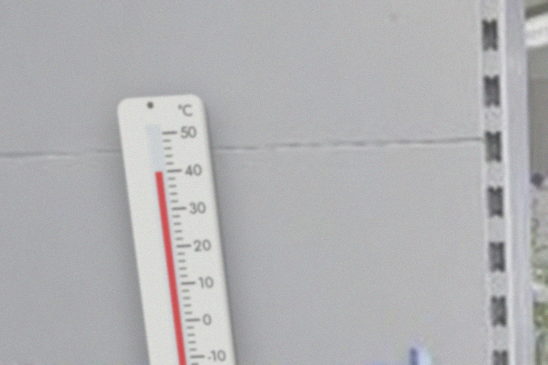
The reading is 40 °C
